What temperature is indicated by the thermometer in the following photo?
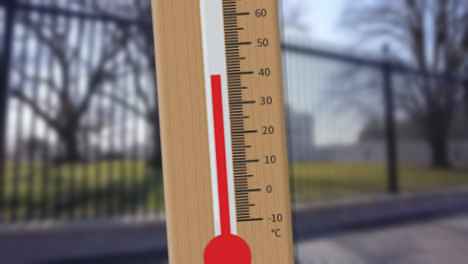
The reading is 40 °C
